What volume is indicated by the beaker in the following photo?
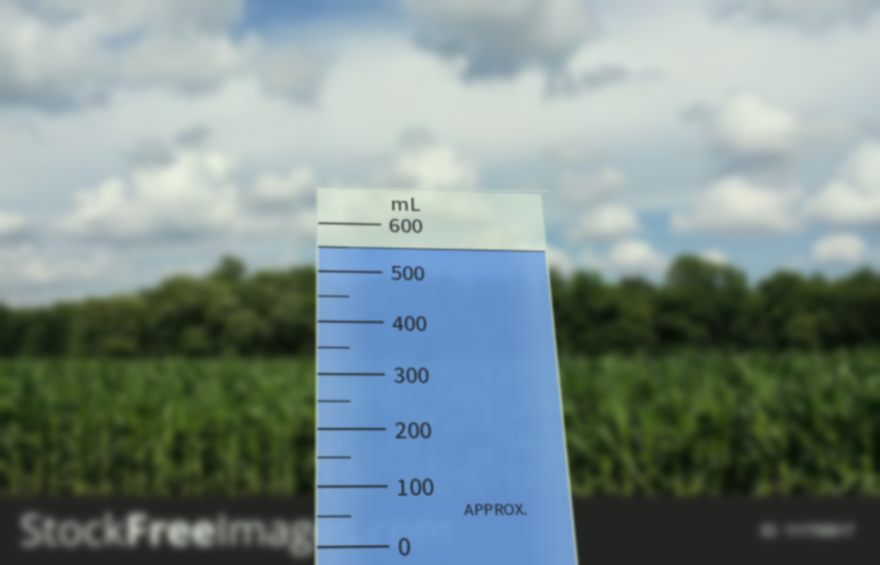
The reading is 550 mL
